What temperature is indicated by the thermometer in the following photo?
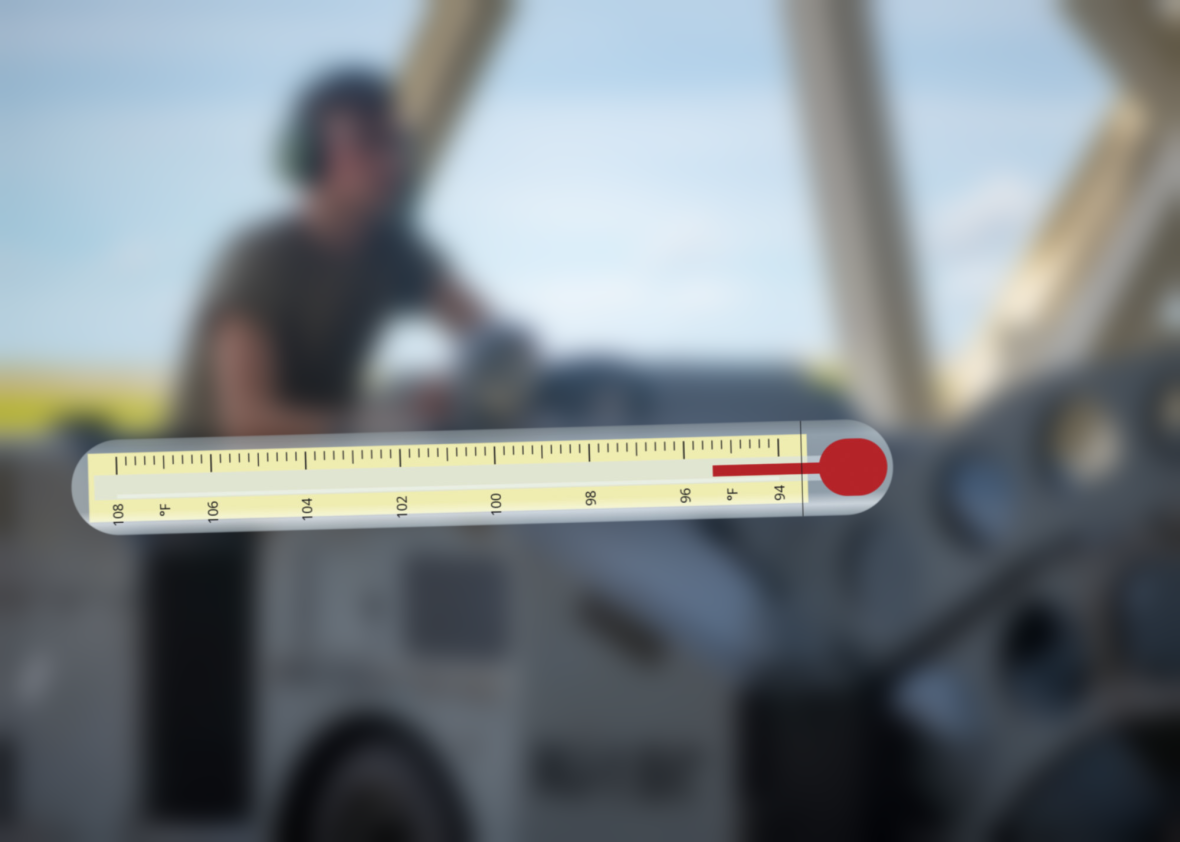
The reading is 95.4 °F
